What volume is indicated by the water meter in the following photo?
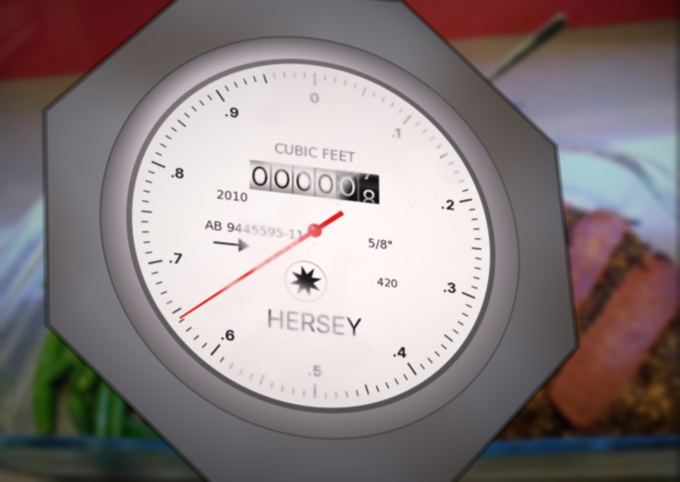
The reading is 7.64 ft³
